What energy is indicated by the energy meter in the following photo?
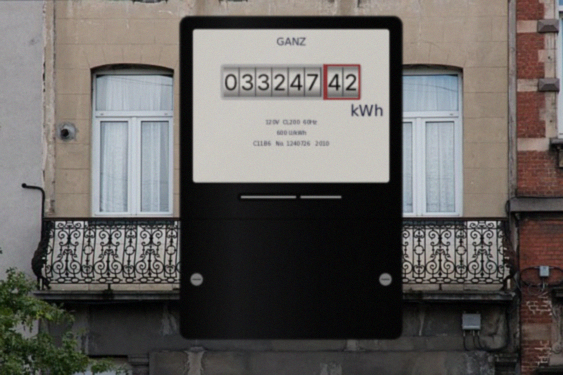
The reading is 33247.42 kWh
